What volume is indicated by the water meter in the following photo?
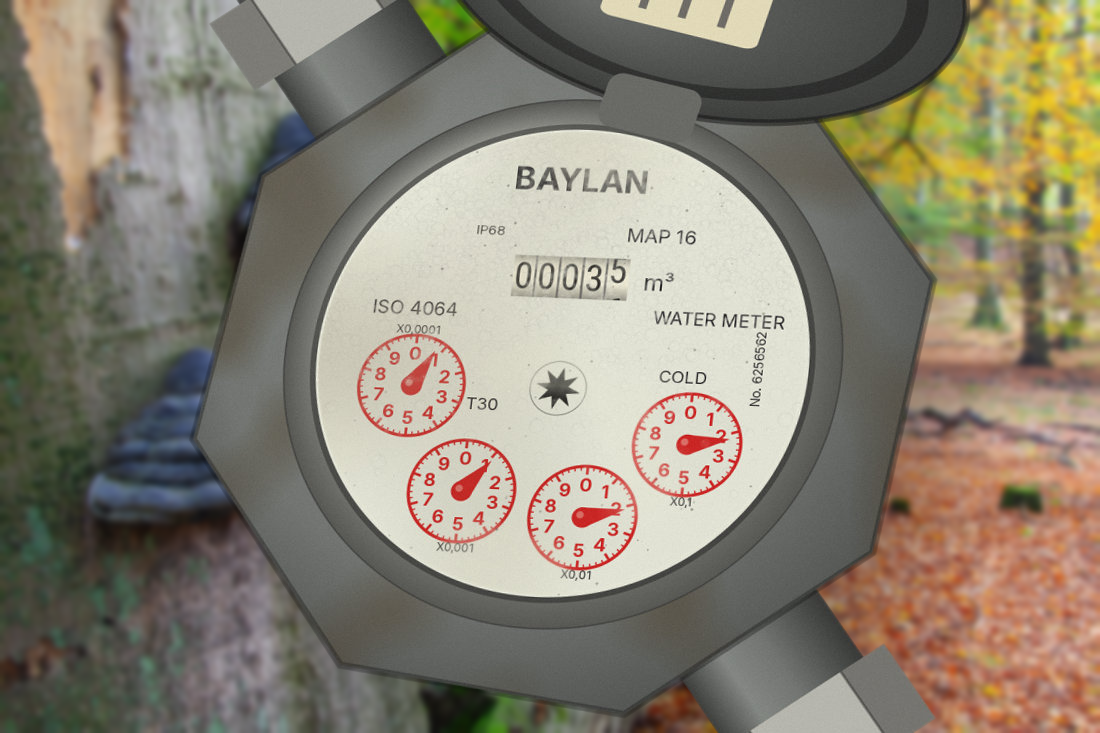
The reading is 35.2210 m³
